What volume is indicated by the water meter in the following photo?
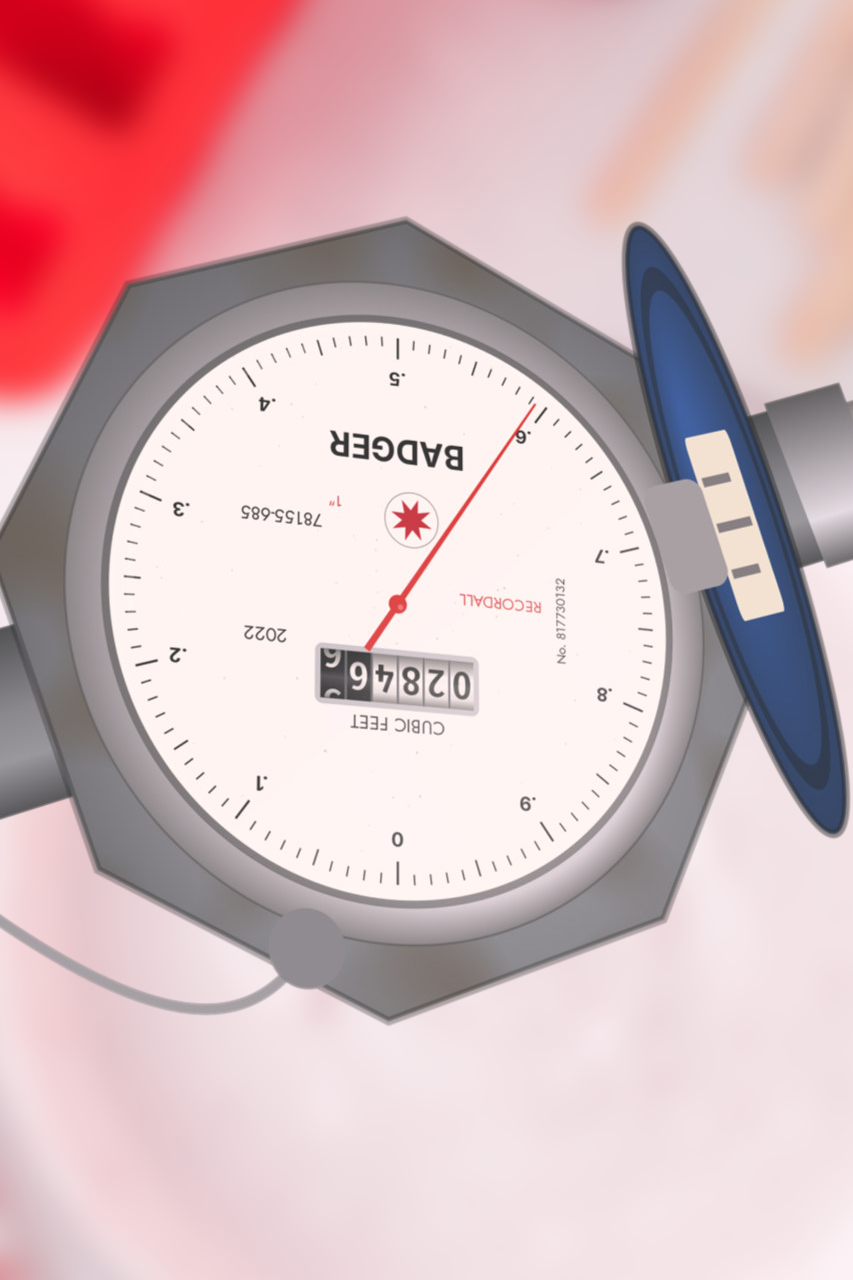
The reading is 28465.59 ft³
